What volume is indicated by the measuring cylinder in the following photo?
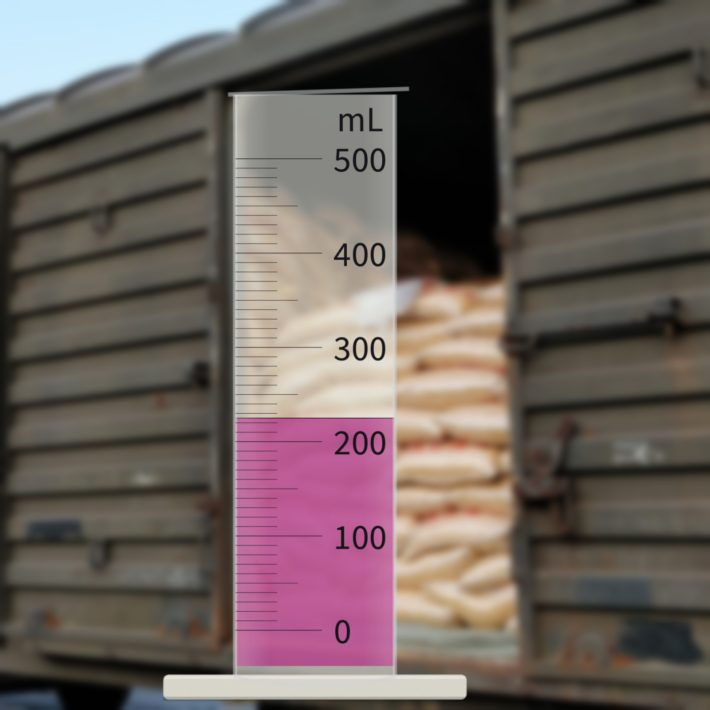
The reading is 225 mL
